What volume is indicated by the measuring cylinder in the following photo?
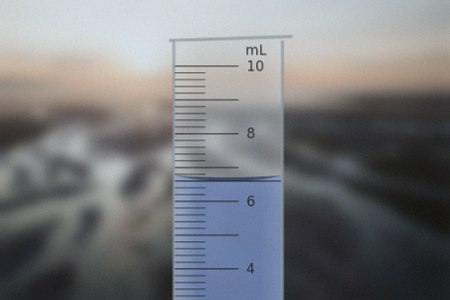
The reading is 6.6 mL
